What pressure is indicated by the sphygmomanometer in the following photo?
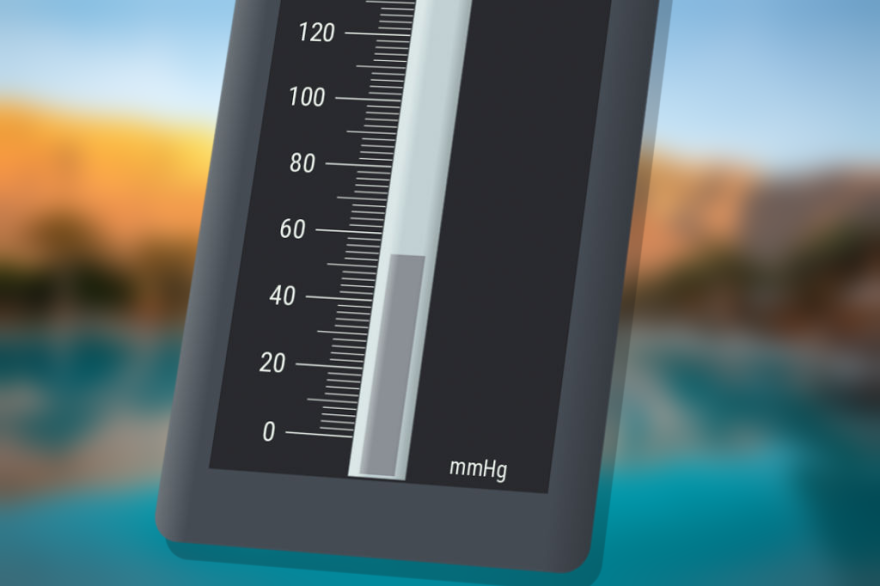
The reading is 54 mmHg
